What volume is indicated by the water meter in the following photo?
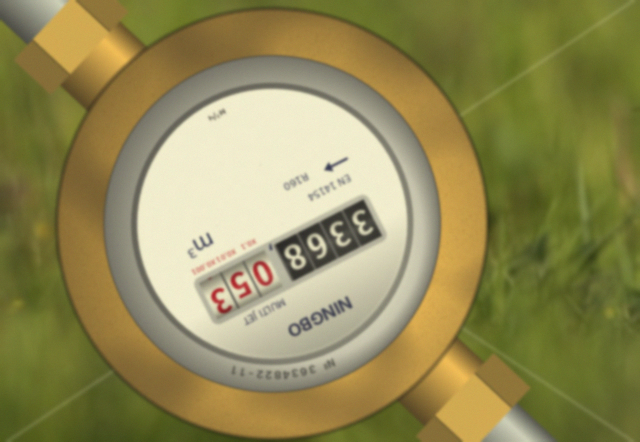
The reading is 3368.053 m³
